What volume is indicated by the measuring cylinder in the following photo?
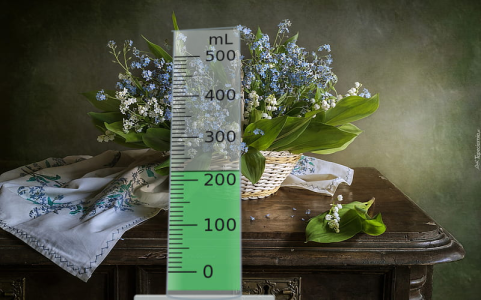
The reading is 220 mL
